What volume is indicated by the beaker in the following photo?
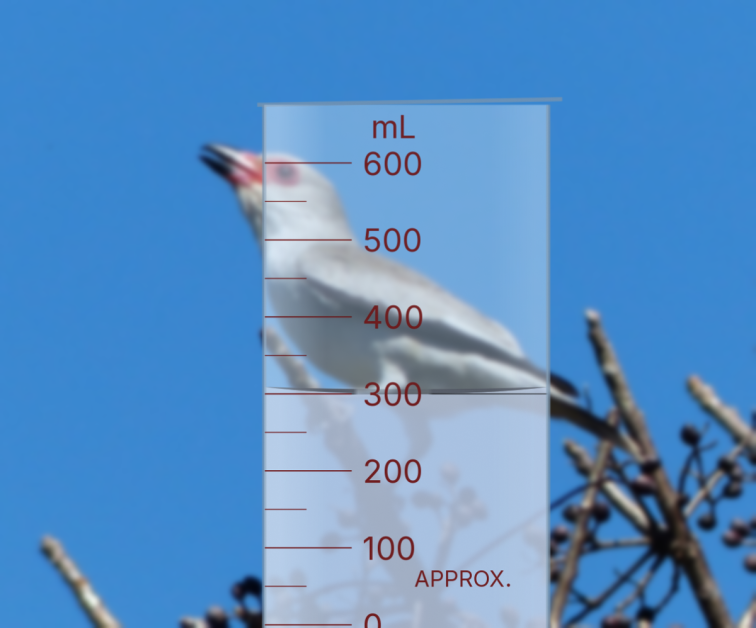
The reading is 300 mL
